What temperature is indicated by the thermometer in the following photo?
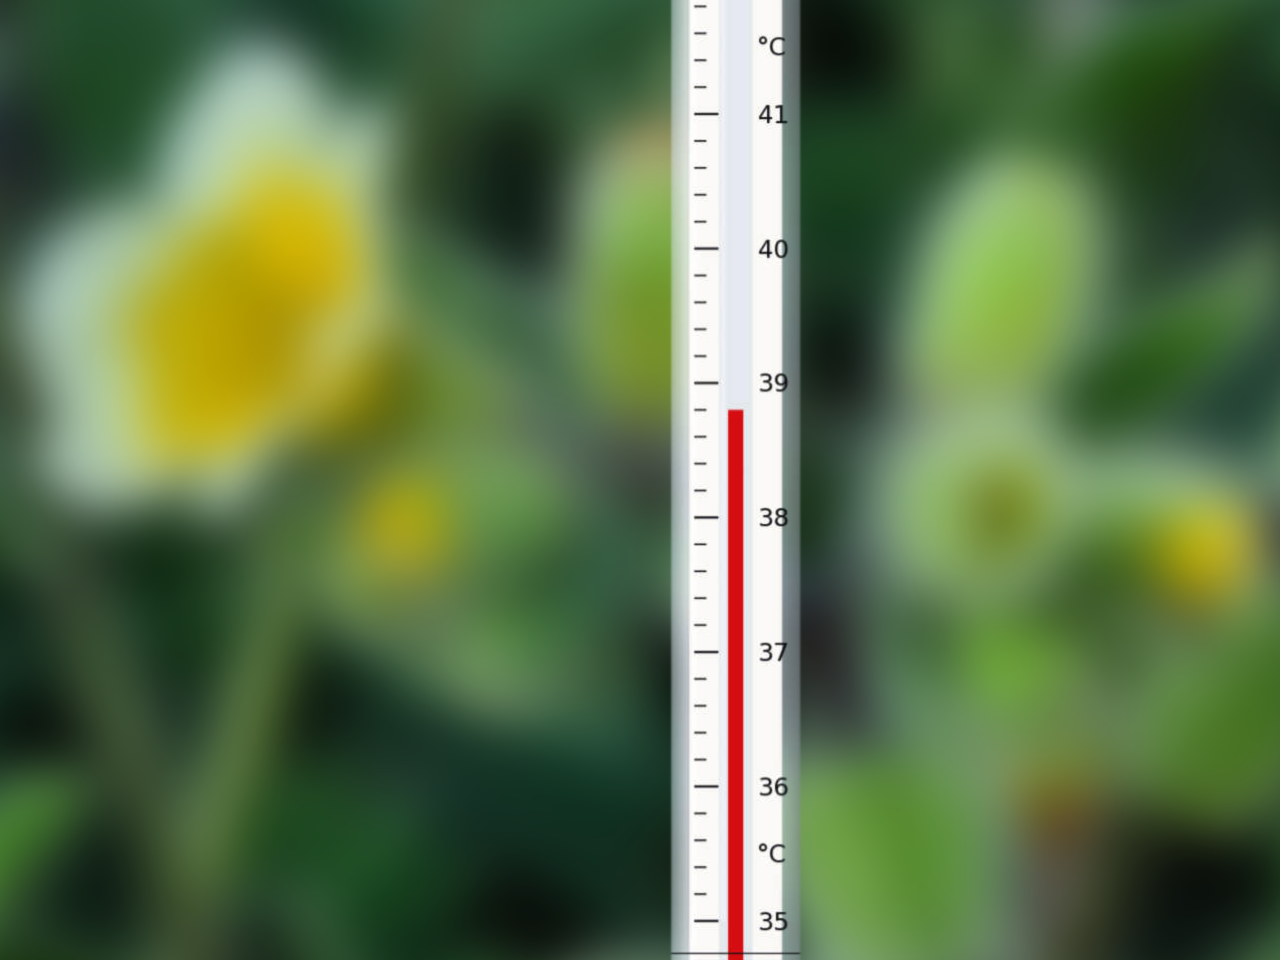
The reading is 38.8 °C
